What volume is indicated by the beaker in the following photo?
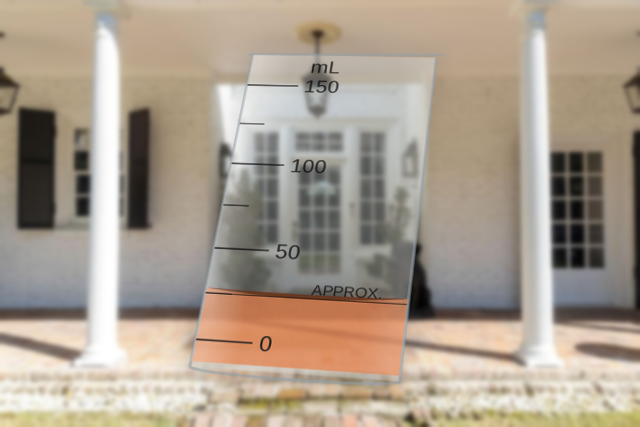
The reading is 25 mL
